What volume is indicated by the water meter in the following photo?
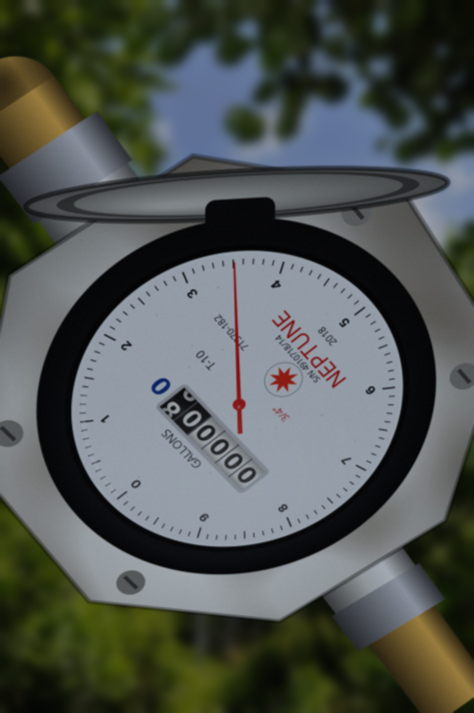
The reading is 83.5 gal
